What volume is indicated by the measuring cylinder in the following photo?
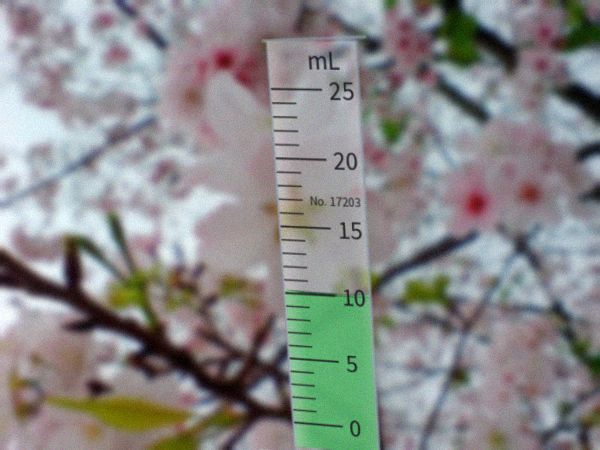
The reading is 10 mL
